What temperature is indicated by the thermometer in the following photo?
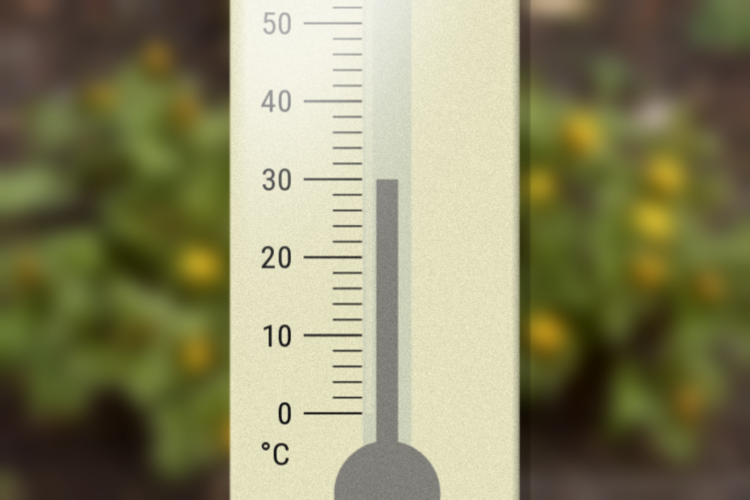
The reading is 30 °C
